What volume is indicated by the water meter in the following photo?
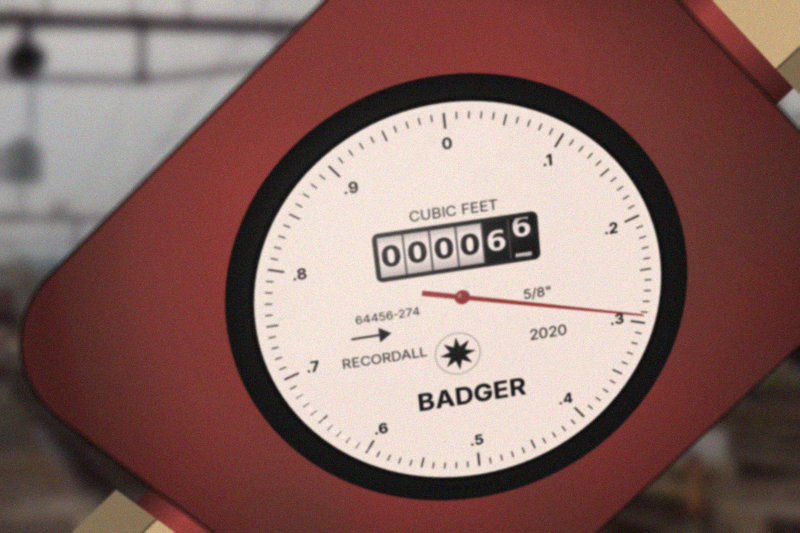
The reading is 66.29 ft³
